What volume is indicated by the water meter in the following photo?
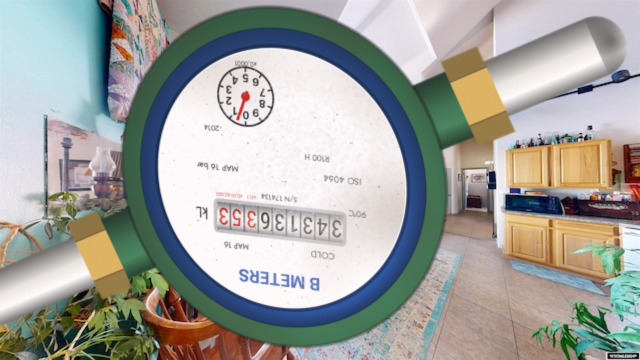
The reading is 343136.3530 kL
